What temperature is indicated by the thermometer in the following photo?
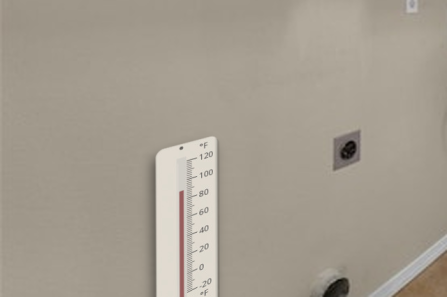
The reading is 90 °F
